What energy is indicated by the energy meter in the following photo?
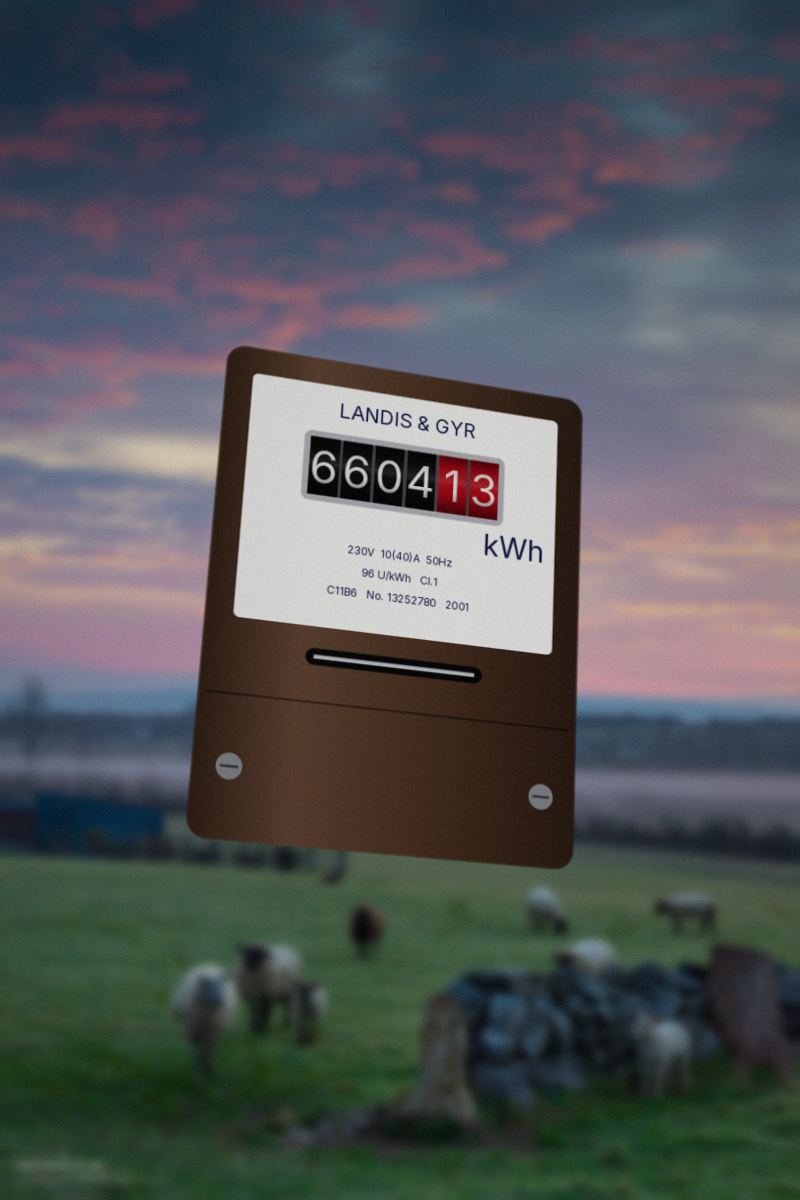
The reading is 6604.13 kWh
